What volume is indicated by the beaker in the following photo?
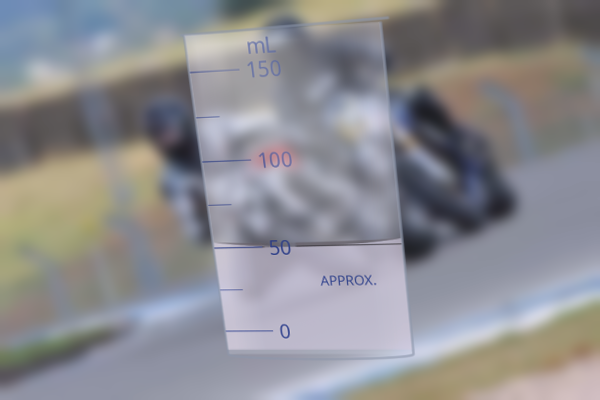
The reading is 50 mL
